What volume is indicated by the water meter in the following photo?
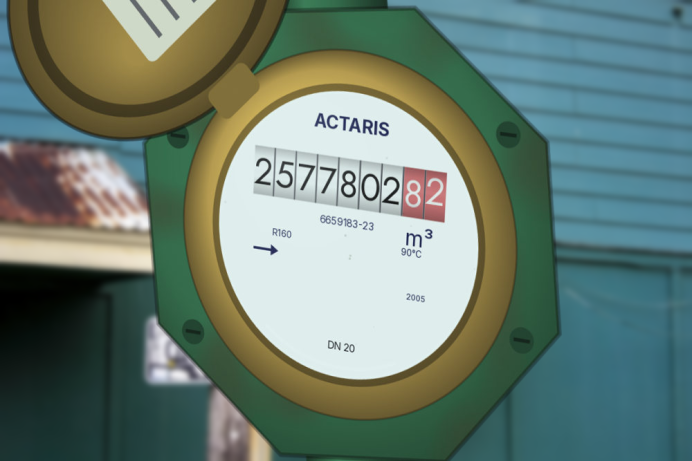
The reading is 2577802.82 m³
